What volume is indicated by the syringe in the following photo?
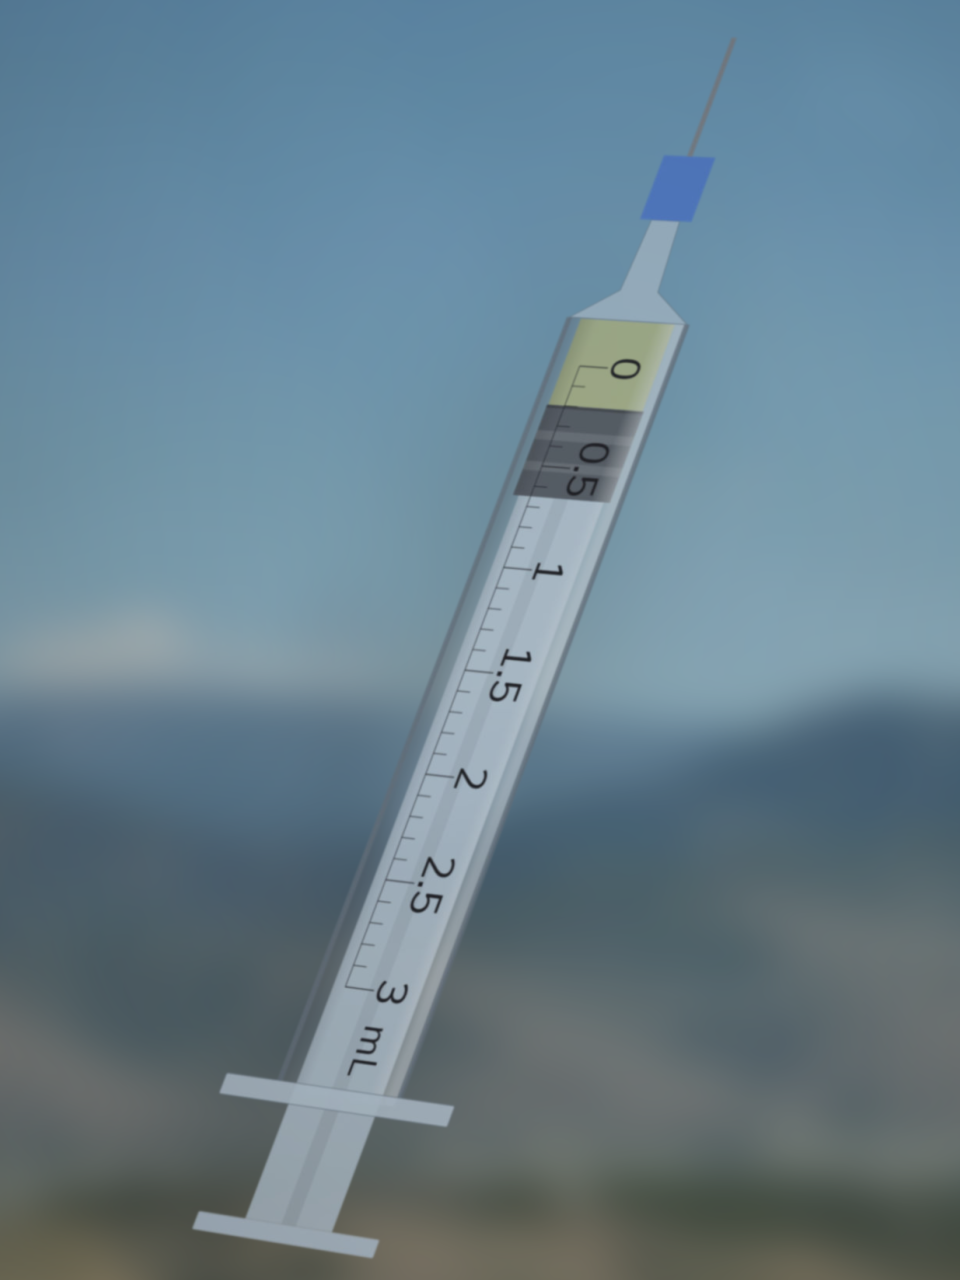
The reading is 0.2 mL
